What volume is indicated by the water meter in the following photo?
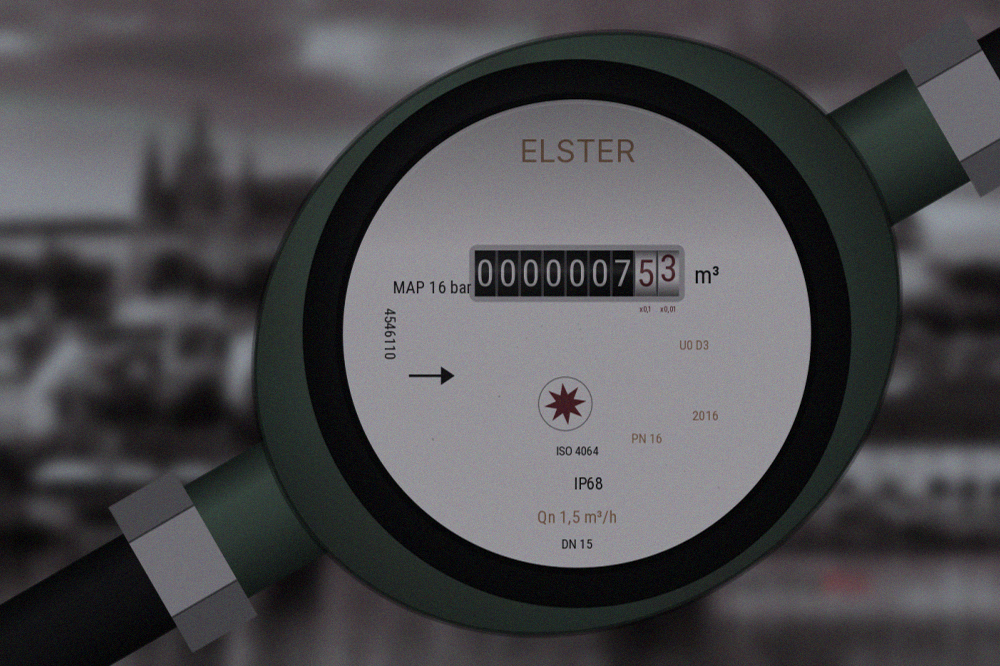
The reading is 7.53 m³
